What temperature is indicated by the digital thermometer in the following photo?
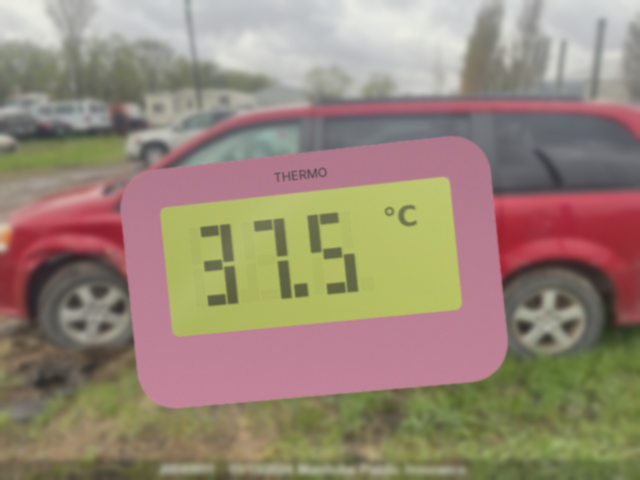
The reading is 37.5 °C
